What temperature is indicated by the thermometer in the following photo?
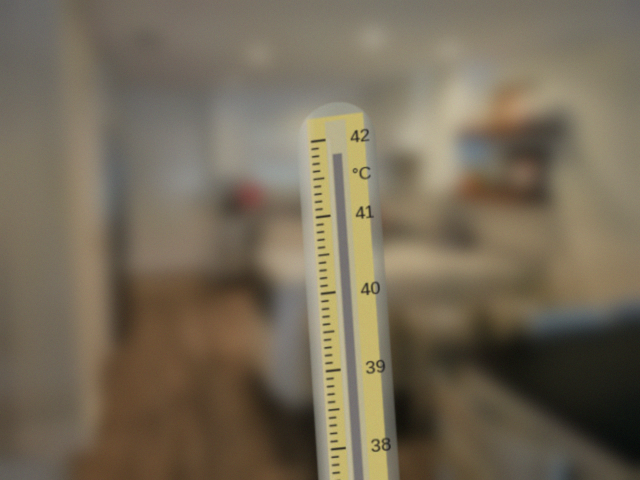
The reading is 41.8 °C
